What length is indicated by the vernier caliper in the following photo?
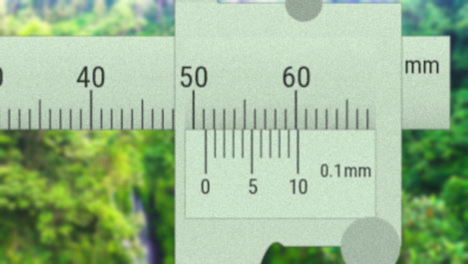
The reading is 51.2 mm
